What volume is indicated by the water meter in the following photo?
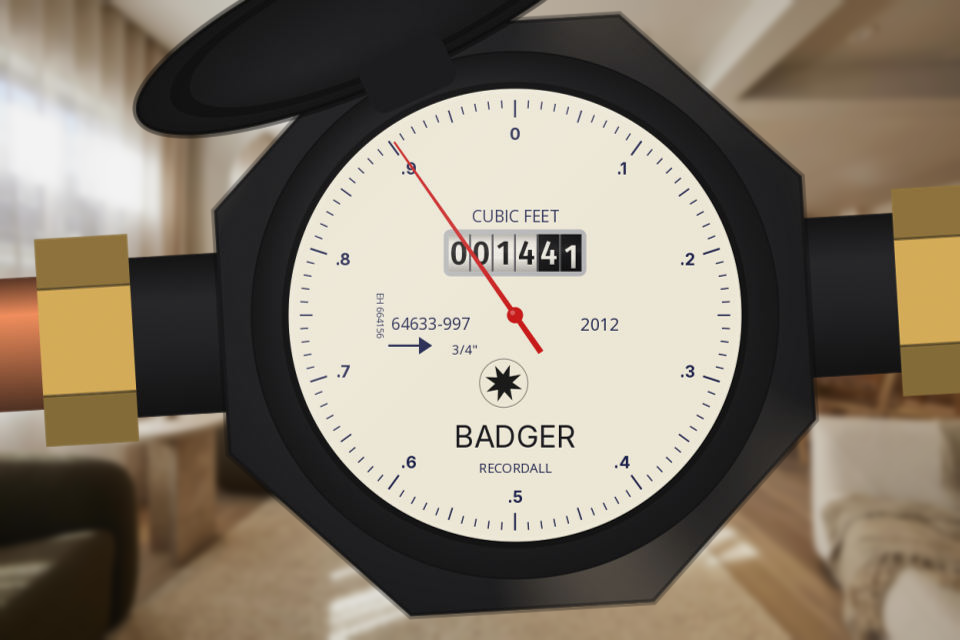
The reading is 1440.90 ft³
